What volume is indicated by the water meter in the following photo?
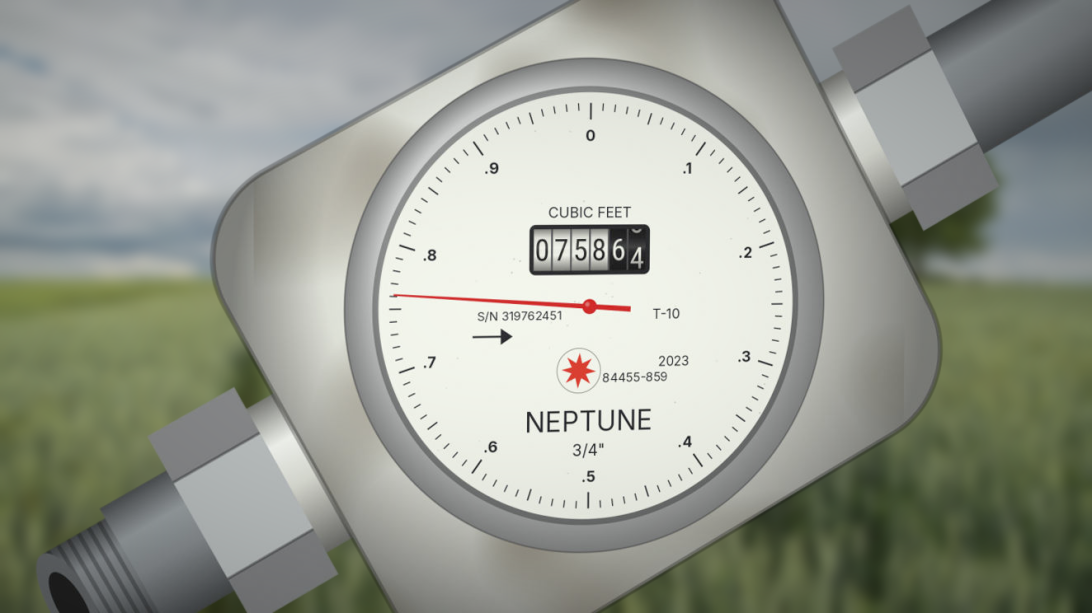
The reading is 75863.76 ft³
